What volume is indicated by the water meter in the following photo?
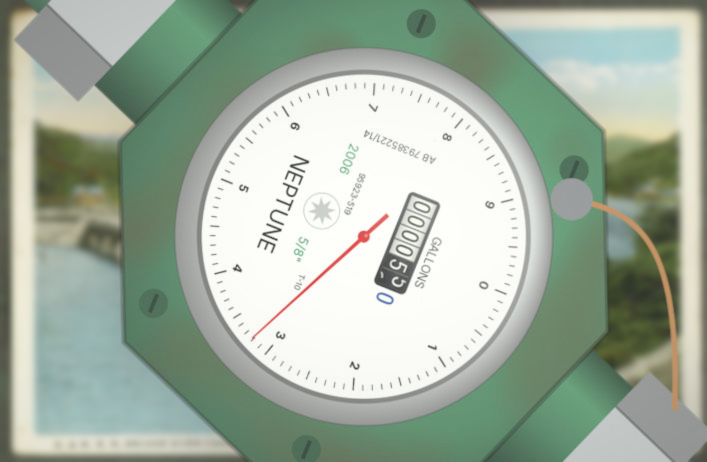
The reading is 553.2 gal
